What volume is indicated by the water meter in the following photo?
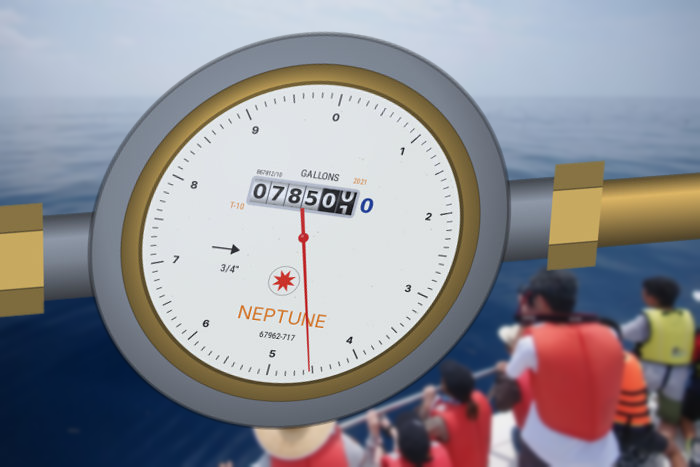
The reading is 785004.5 gal
